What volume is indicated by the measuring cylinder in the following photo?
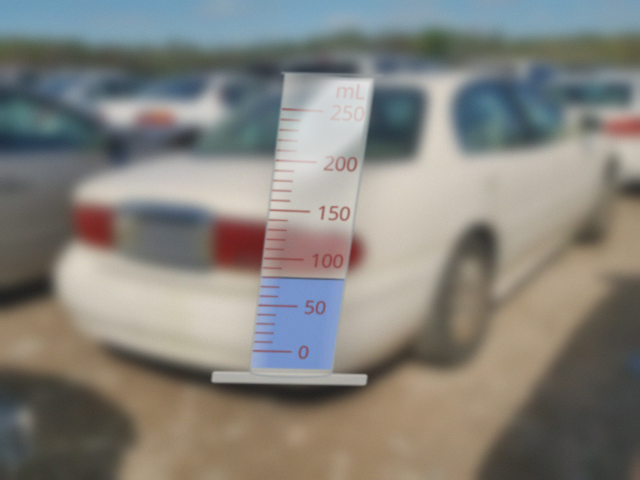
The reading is 80 mL
